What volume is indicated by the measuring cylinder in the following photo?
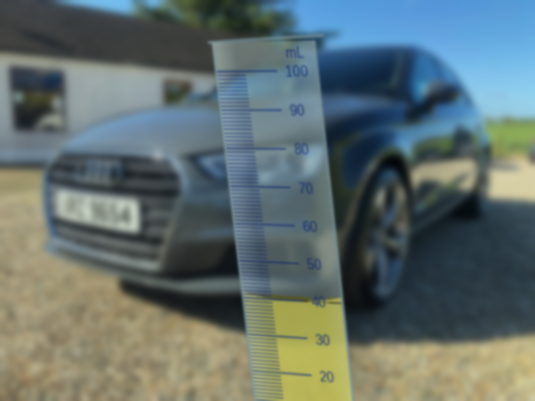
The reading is 40 mL
